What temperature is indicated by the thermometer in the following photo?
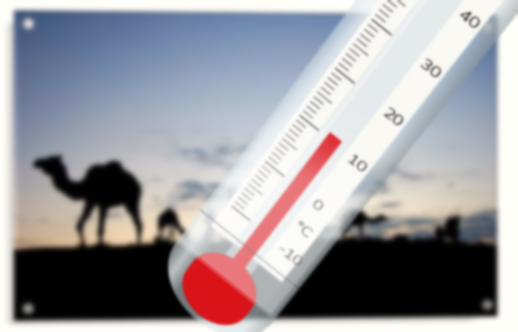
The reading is 11 °C
